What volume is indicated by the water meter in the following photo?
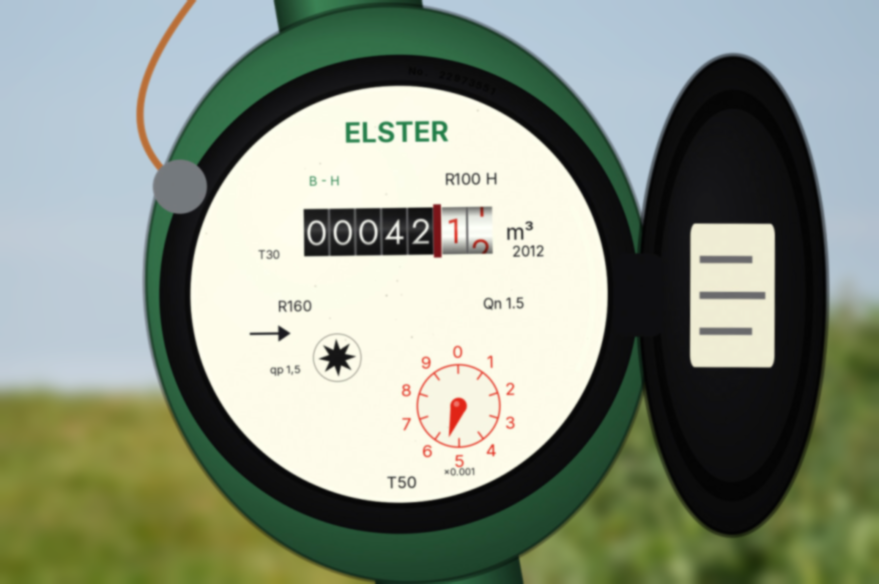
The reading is 42.115 m³
